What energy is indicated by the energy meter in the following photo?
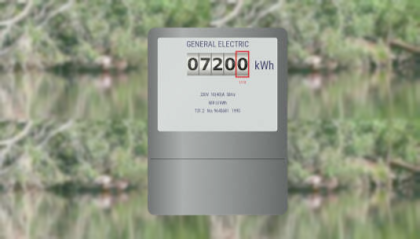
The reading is 720.0 kWh
